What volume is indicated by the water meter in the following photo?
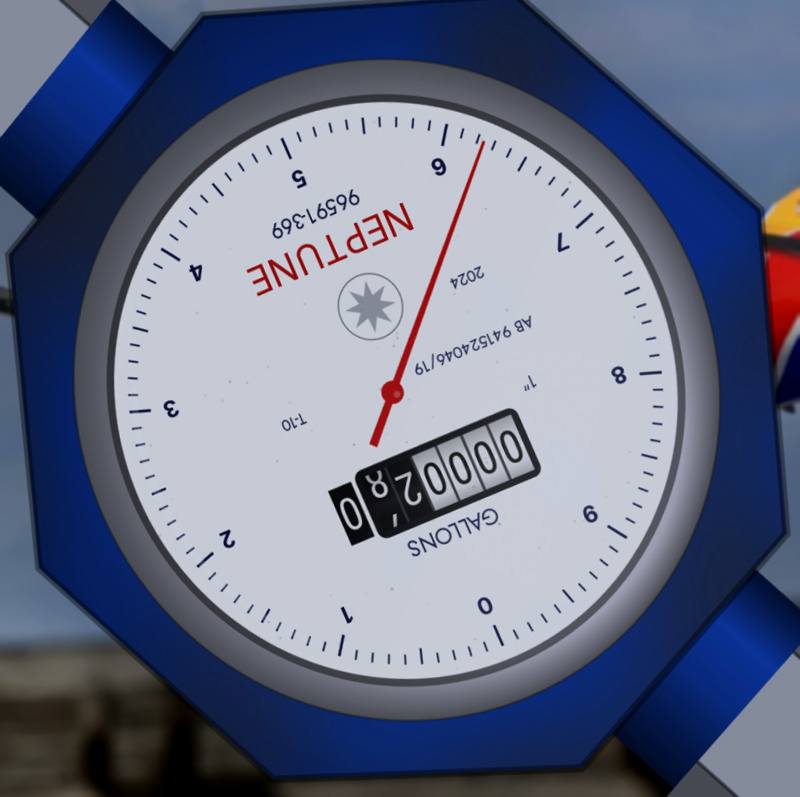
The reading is 276.2 gal
